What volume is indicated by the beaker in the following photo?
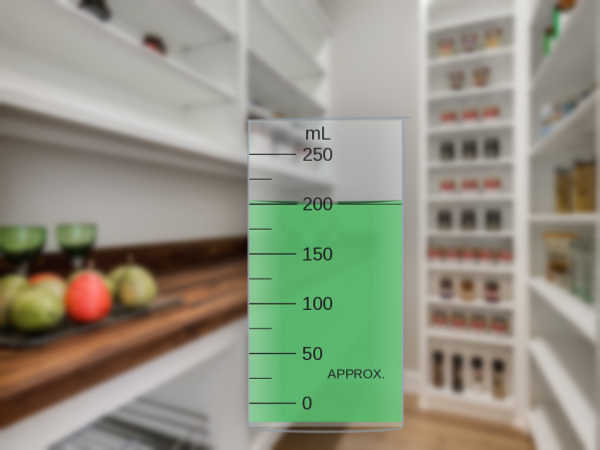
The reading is 200 mL
